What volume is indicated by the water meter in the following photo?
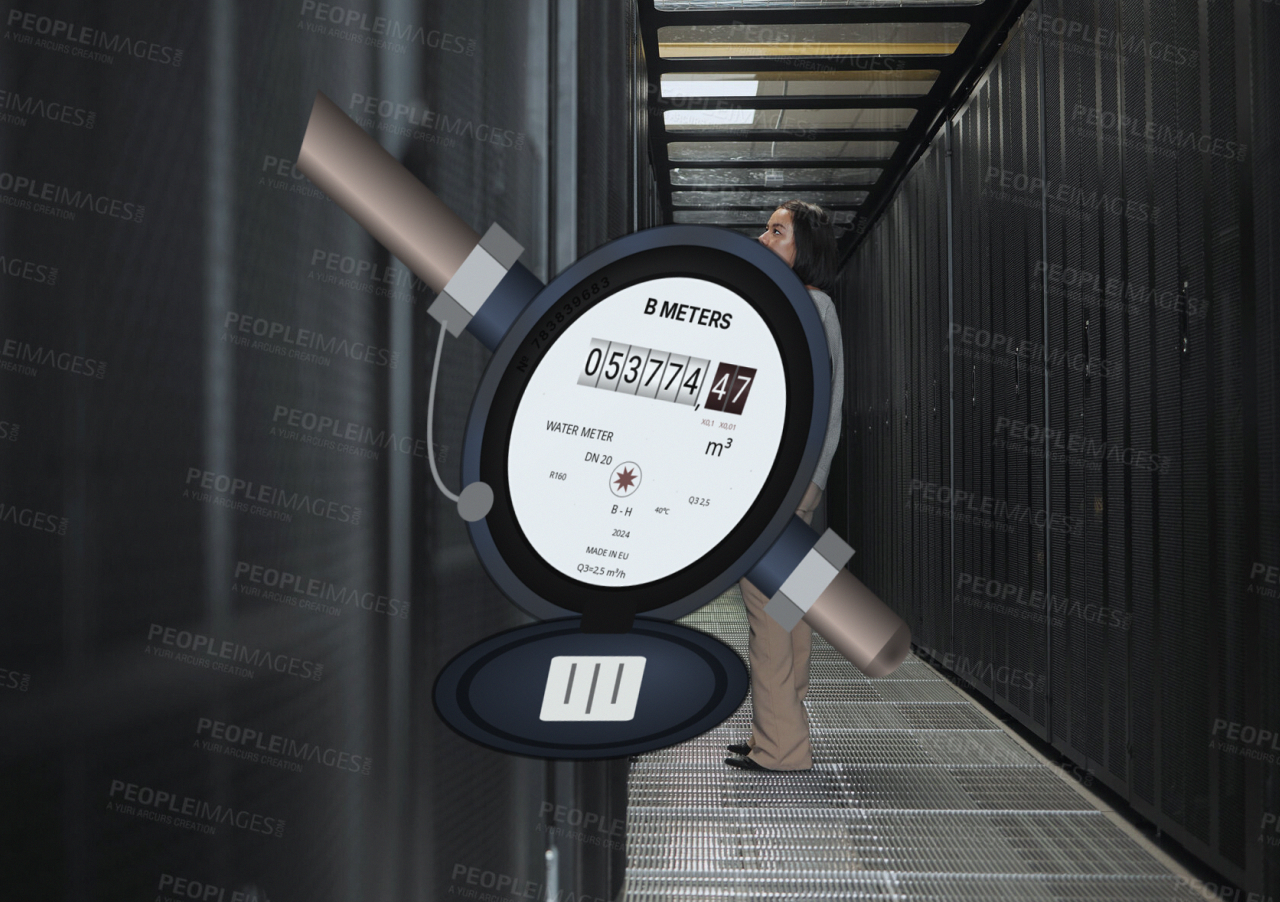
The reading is 53774.47 m³
